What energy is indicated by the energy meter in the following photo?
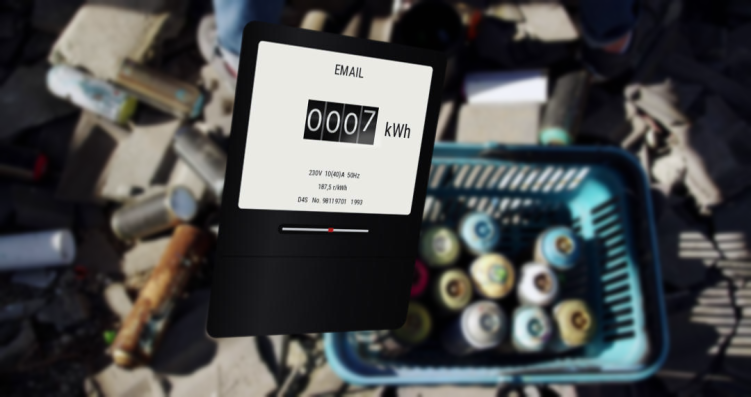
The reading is 7 kWh
